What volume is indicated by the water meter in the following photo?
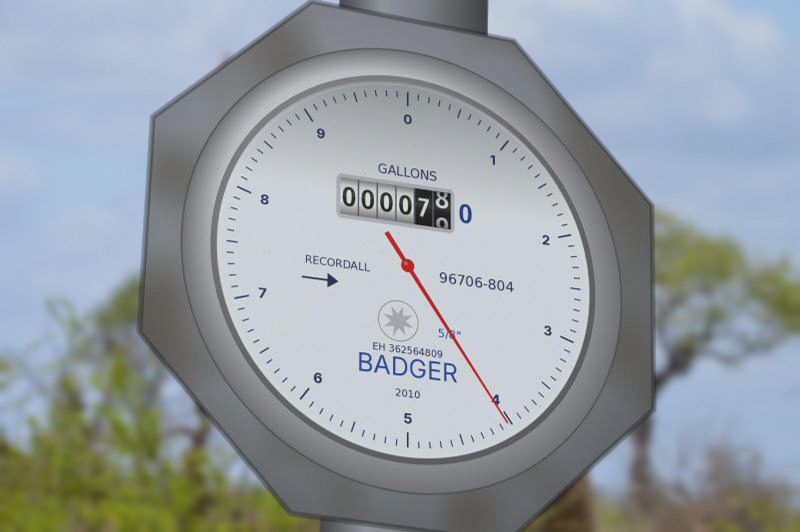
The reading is 784.0 gal
